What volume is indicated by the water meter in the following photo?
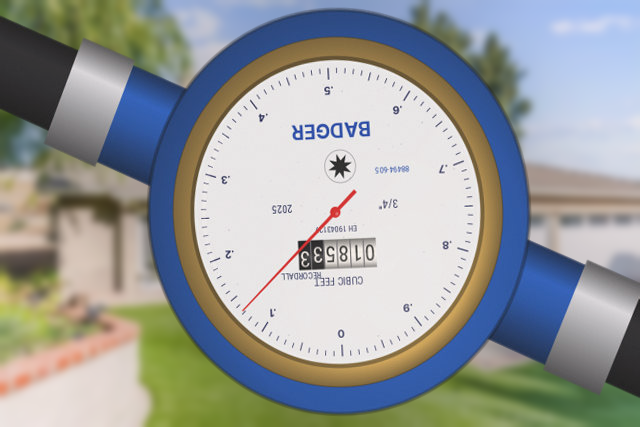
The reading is 18533.13 ft³
